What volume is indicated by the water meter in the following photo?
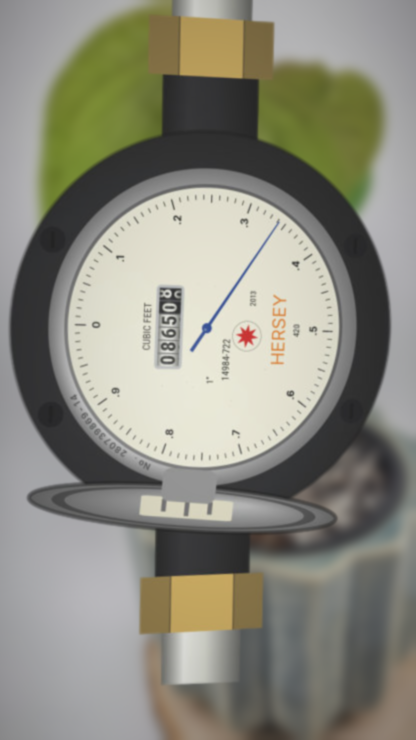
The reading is 86508.34 ft³
